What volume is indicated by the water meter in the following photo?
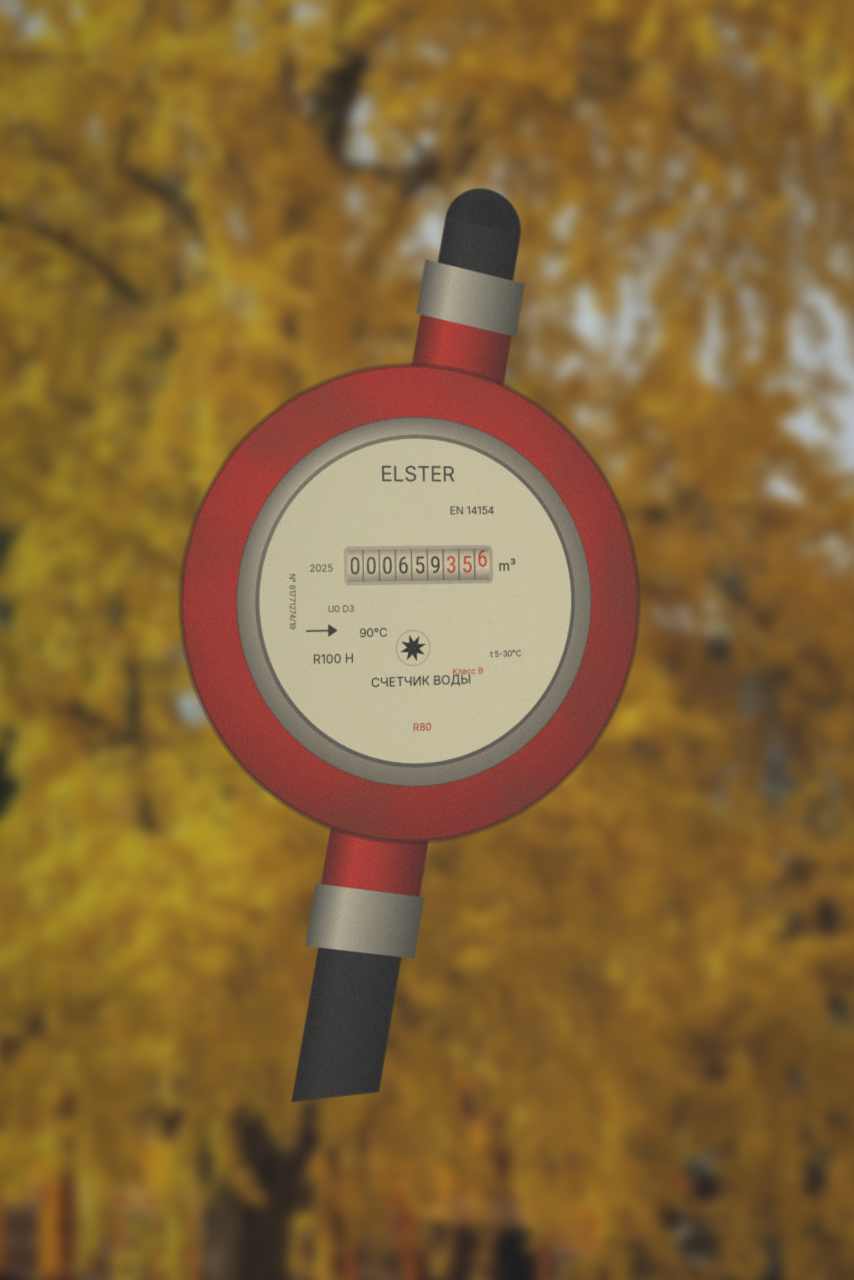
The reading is 659.356 m³
